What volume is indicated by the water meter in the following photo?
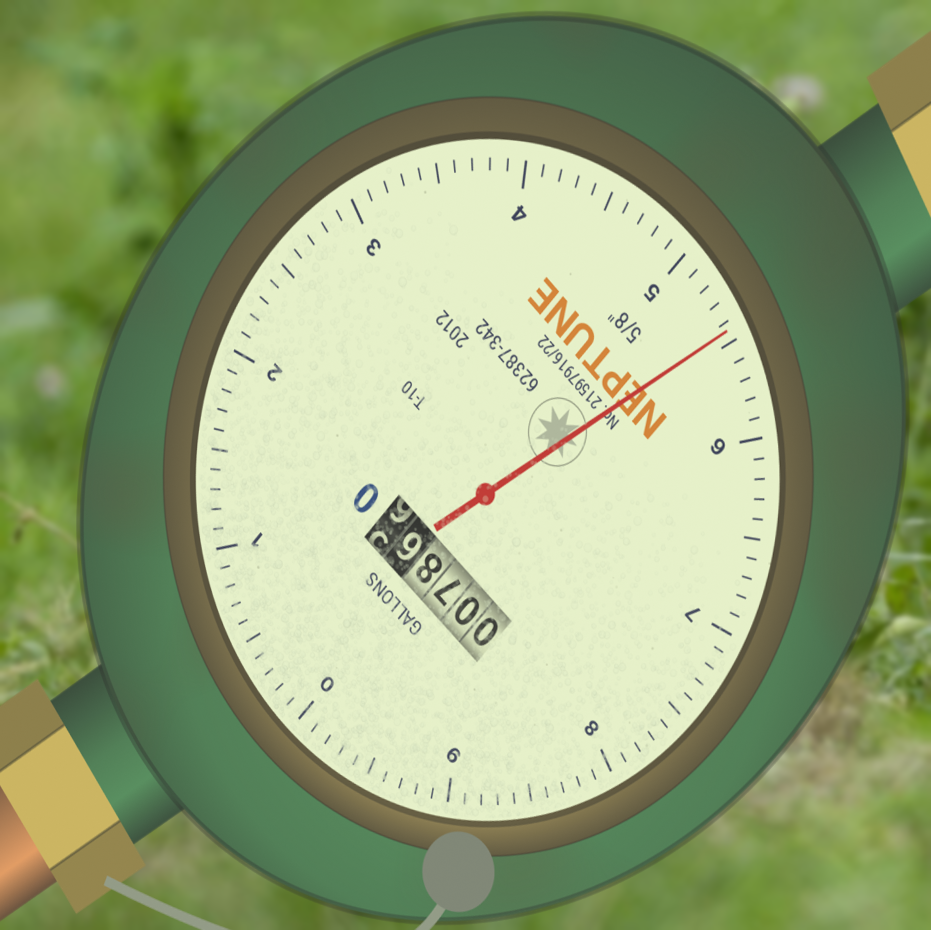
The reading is 78655.4 gal
